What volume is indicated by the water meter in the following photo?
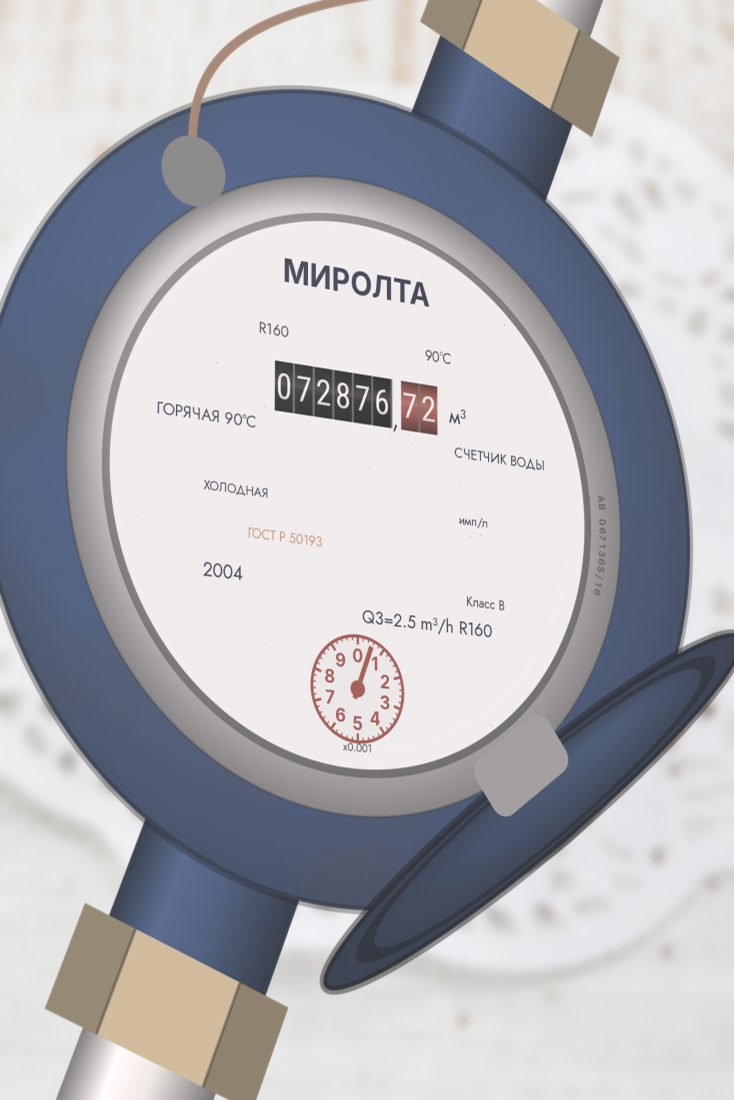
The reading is 72876.720 m³
